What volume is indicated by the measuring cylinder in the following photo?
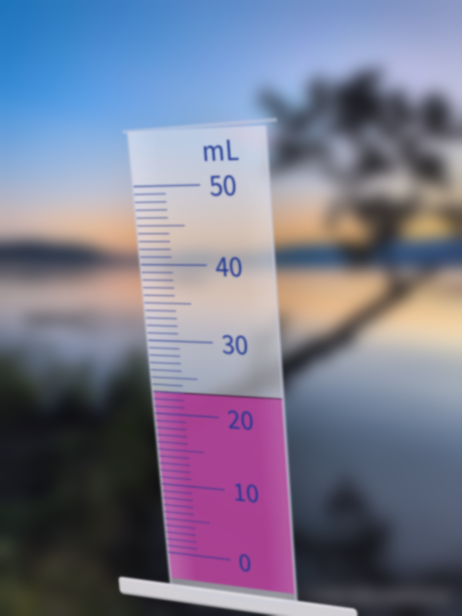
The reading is 23 mL
